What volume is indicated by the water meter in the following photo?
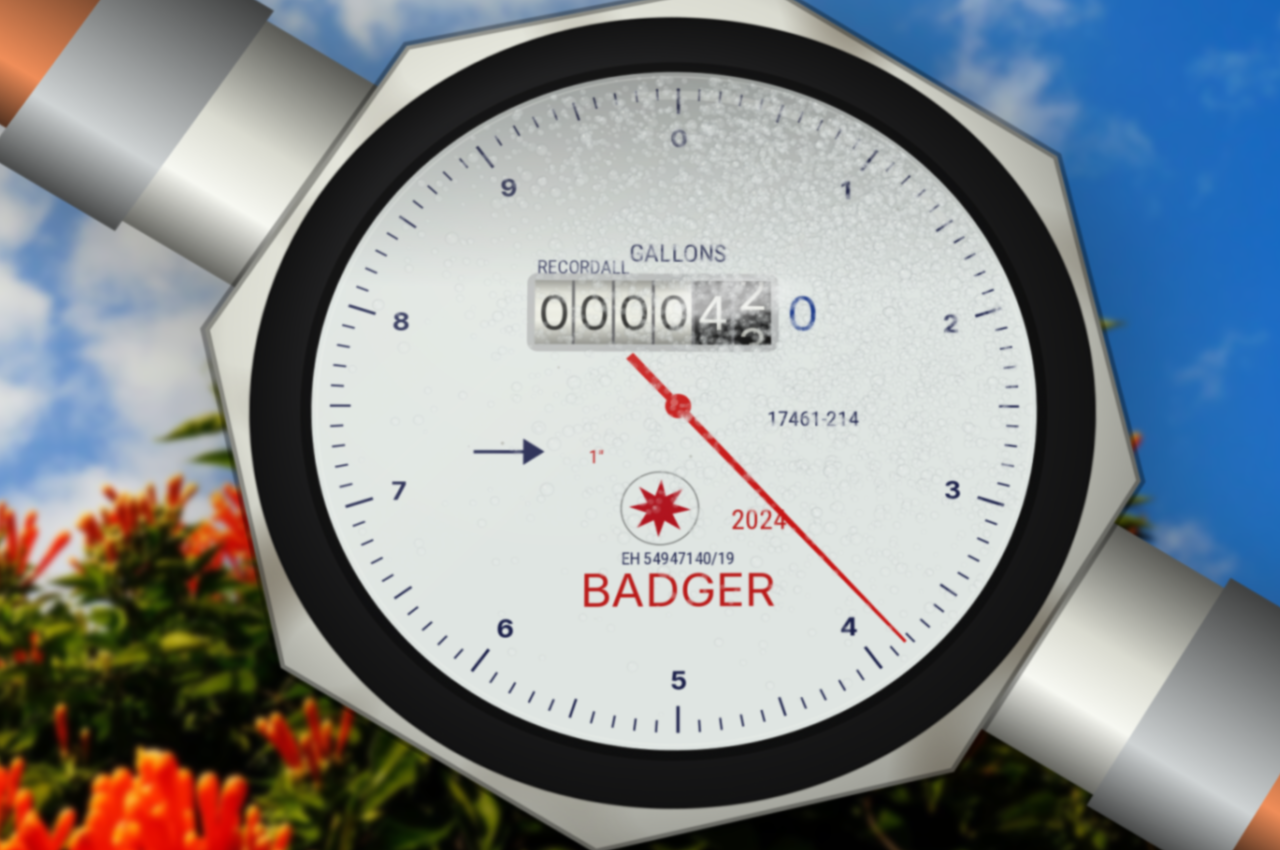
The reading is 423.8 gal
